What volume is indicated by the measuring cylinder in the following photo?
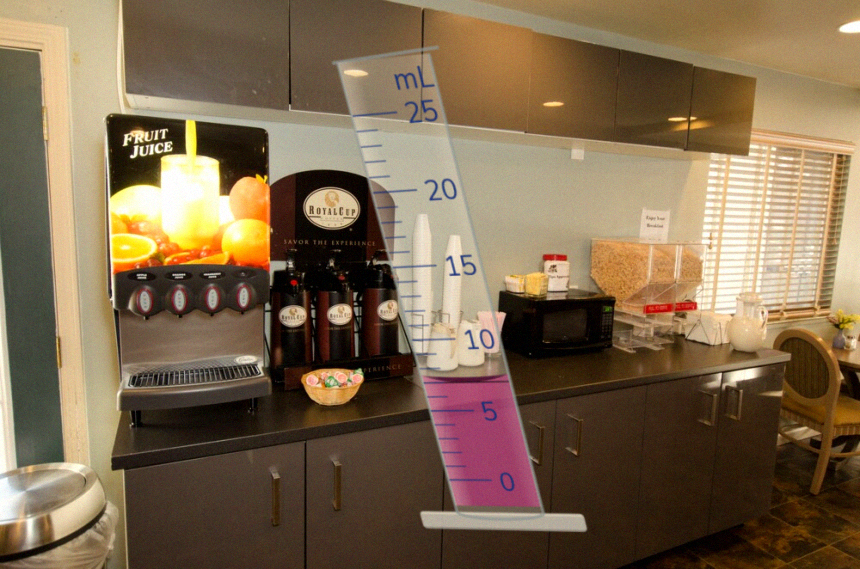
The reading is 7 mL
